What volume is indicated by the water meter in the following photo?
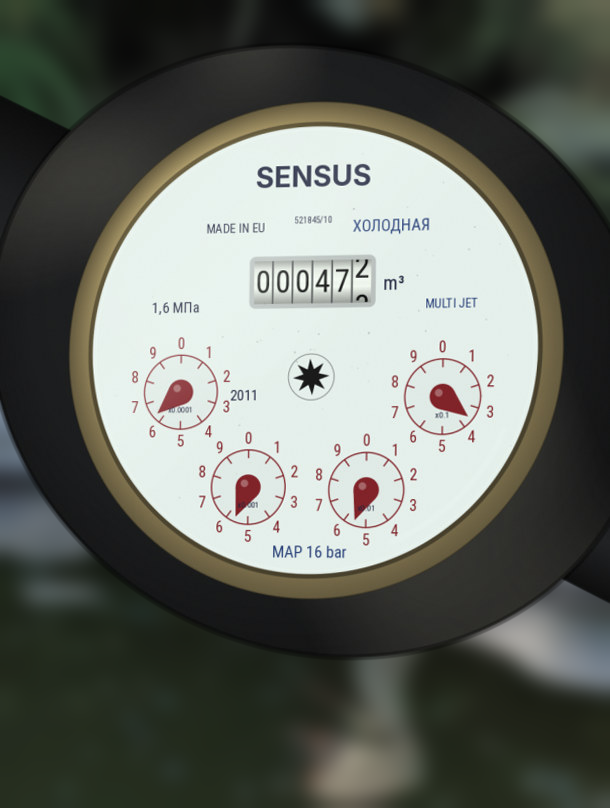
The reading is 472.3556 m³
